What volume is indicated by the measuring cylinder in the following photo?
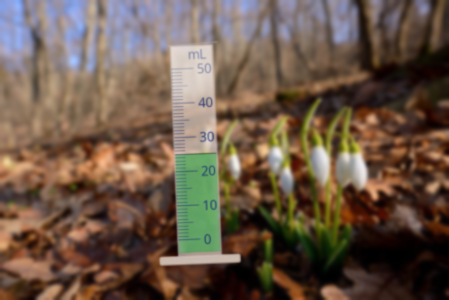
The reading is 25 mL
